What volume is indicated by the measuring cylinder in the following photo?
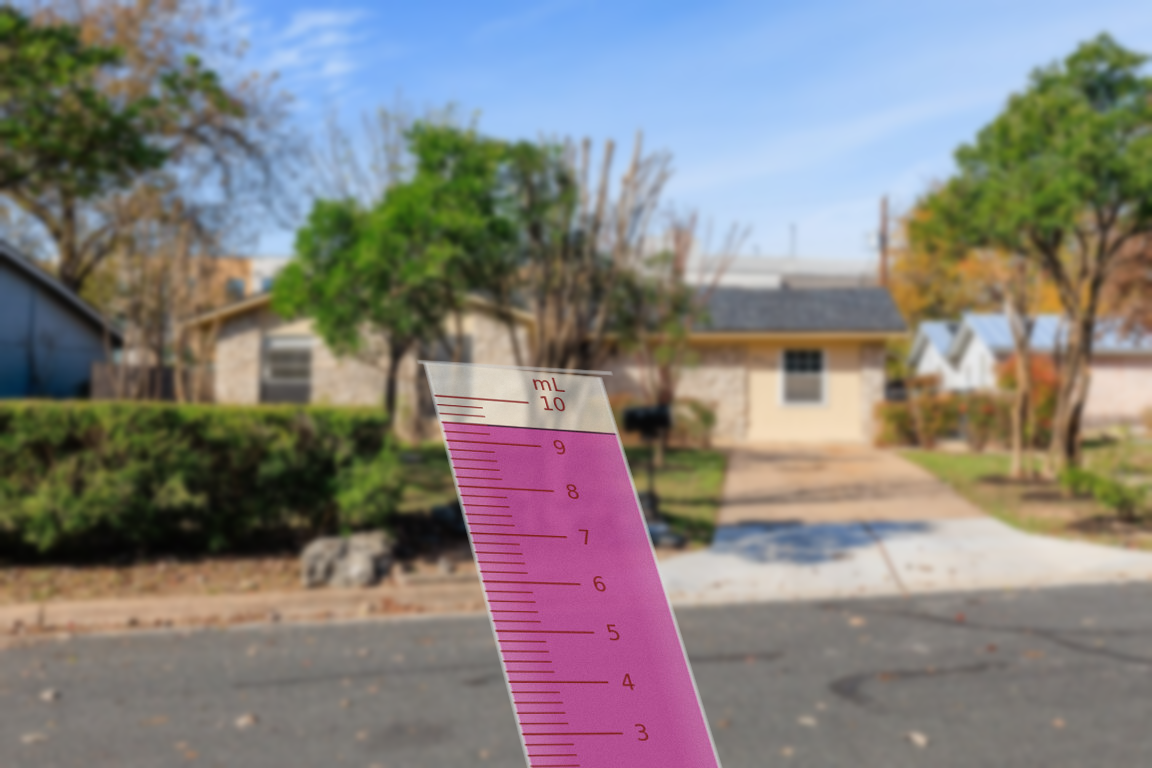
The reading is 9.4 mL
